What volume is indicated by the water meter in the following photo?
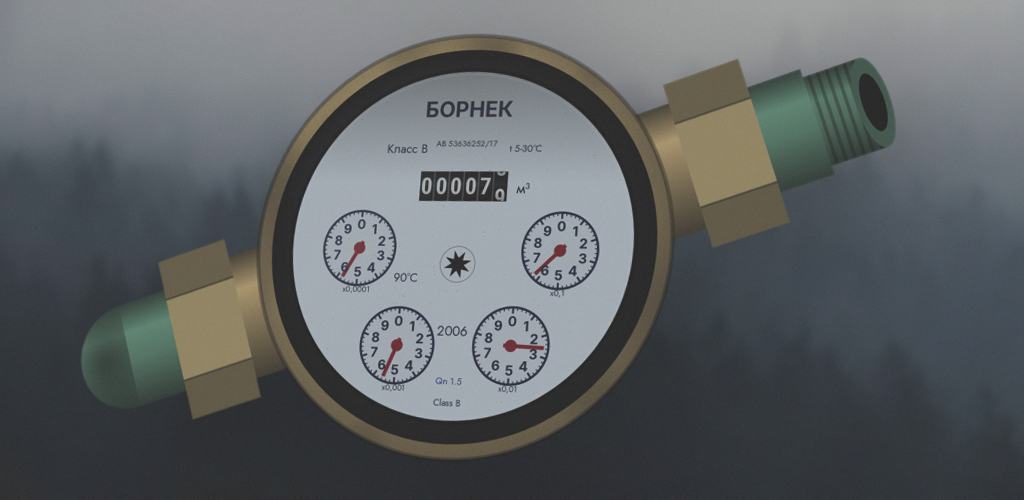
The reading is 78.6255 m³
